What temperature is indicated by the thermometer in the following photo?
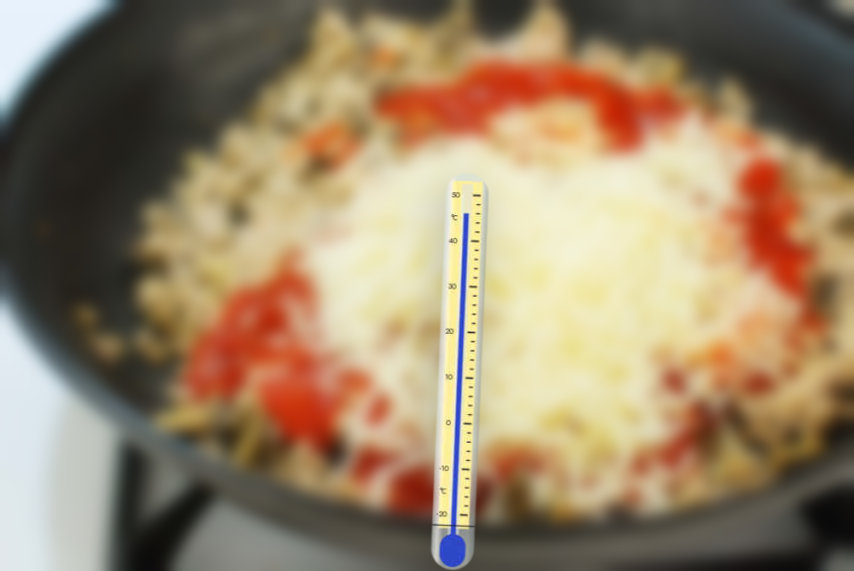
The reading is 46 °C
